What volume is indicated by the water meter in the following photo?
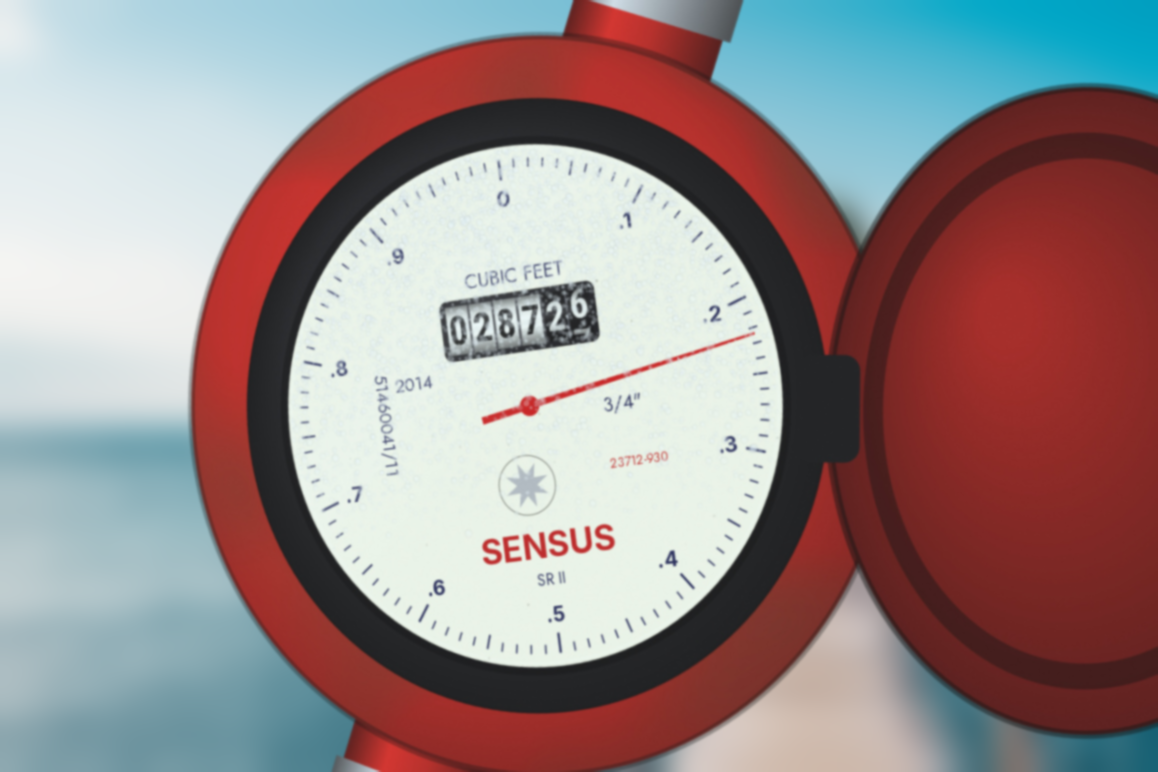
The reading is 28726.22 ft³
